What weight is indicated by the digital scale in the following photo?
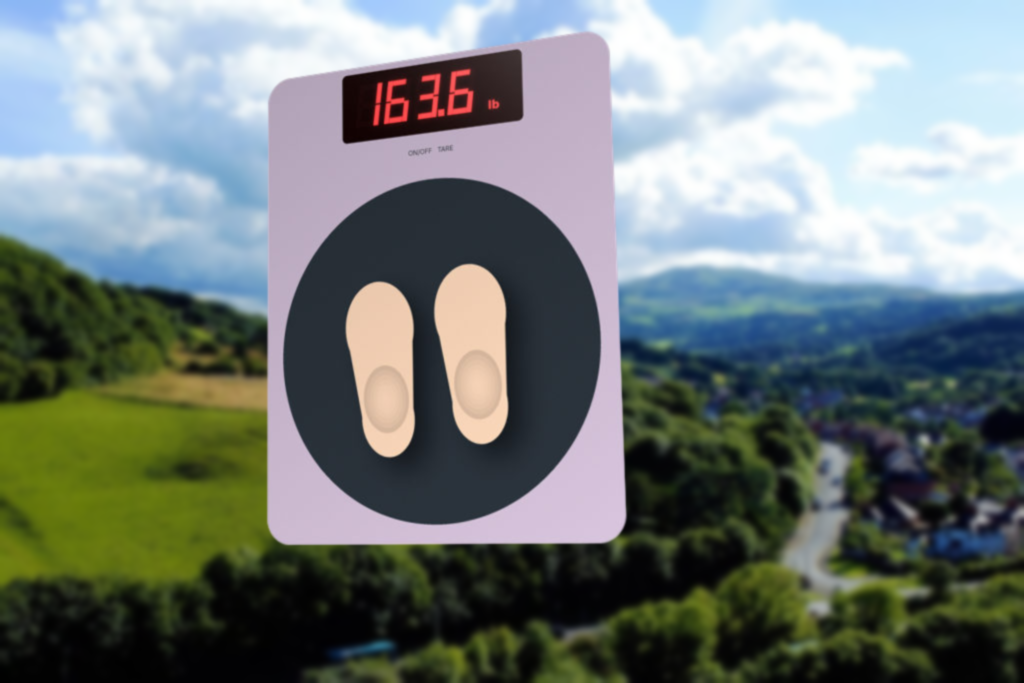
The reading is 163.6 lb
